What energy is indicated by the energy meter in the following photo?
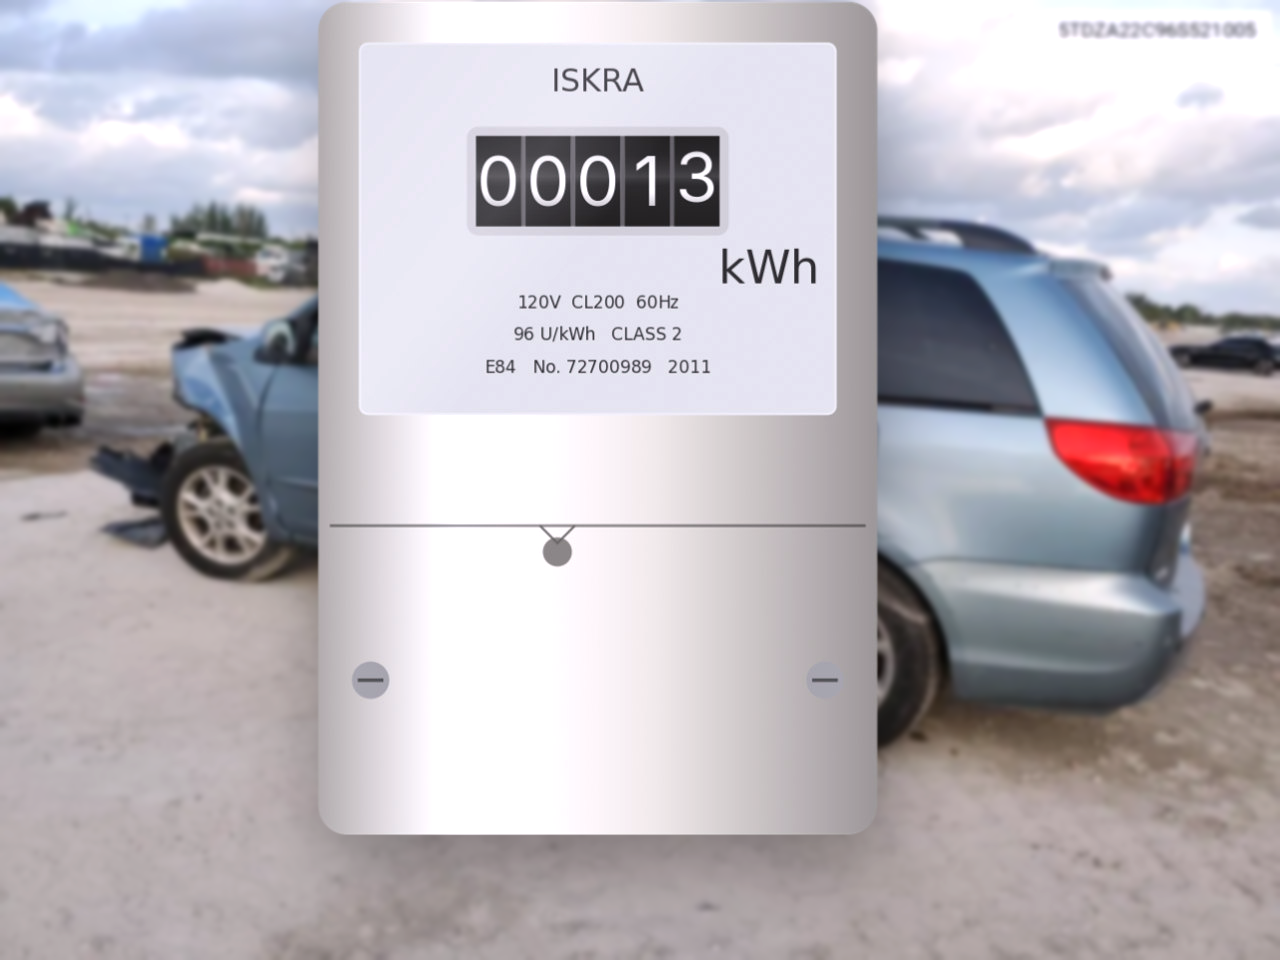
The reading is 13 kWh
